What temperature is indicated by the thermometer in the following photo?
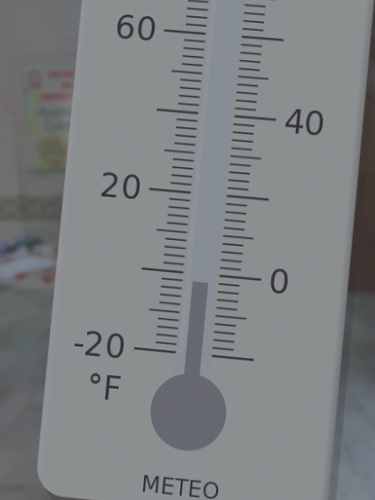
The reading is -2 °F
